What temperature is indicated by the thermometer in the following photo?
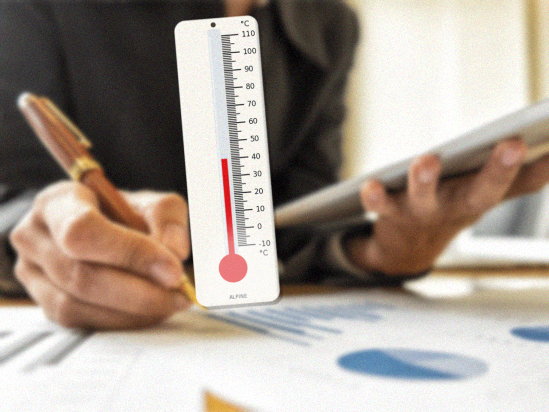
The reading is 40 °C
